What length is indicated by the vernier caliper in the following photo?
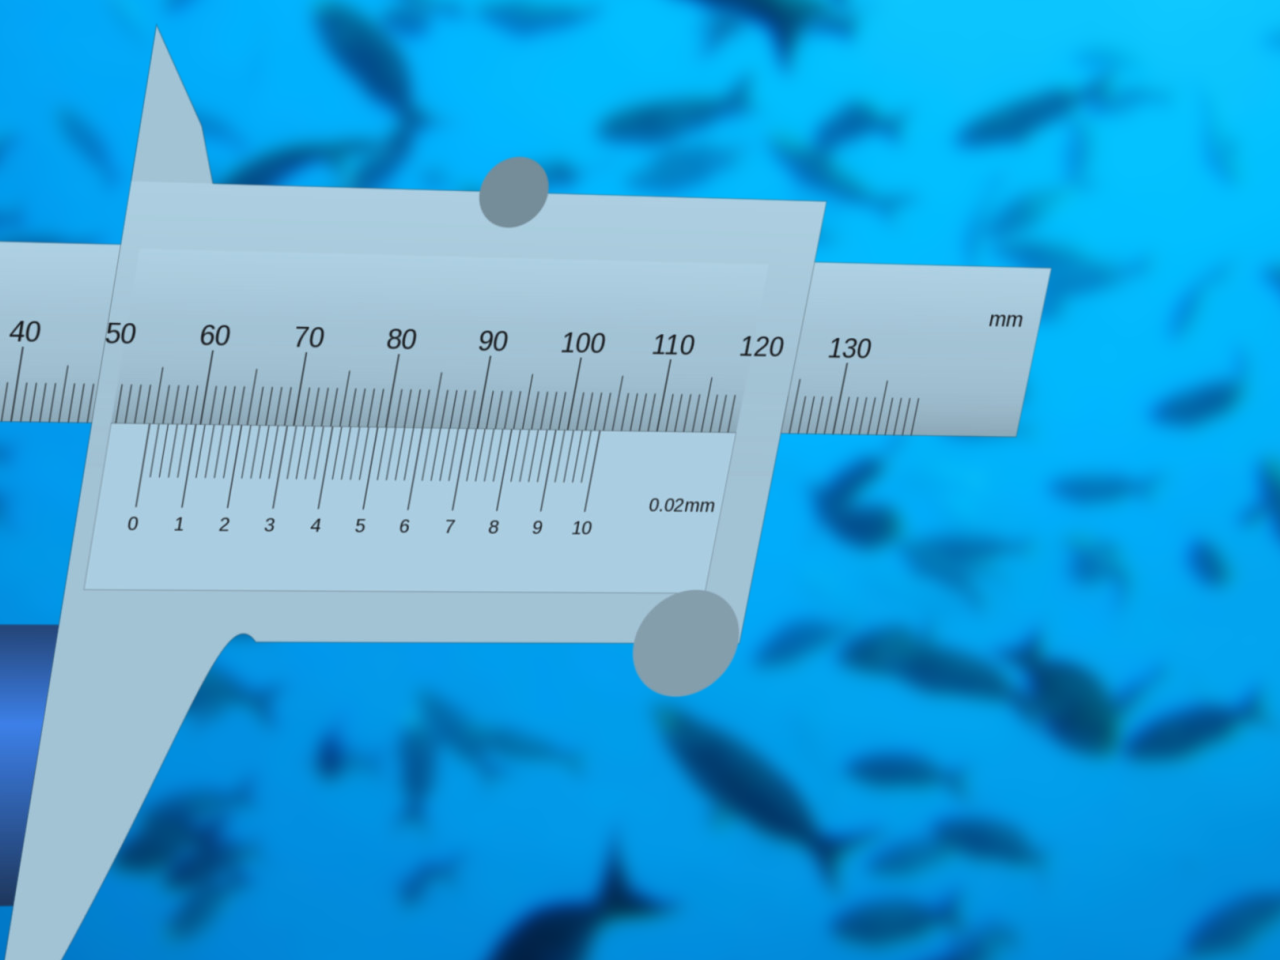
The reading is 54.6 mm
